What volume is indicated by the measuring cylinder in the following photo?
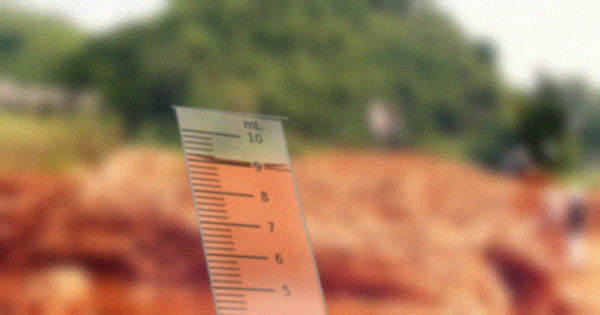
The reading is 9 mL
